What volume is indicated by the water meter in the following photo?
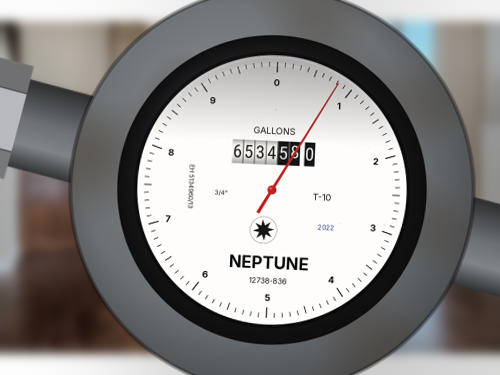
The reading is 6534580.8 gal
